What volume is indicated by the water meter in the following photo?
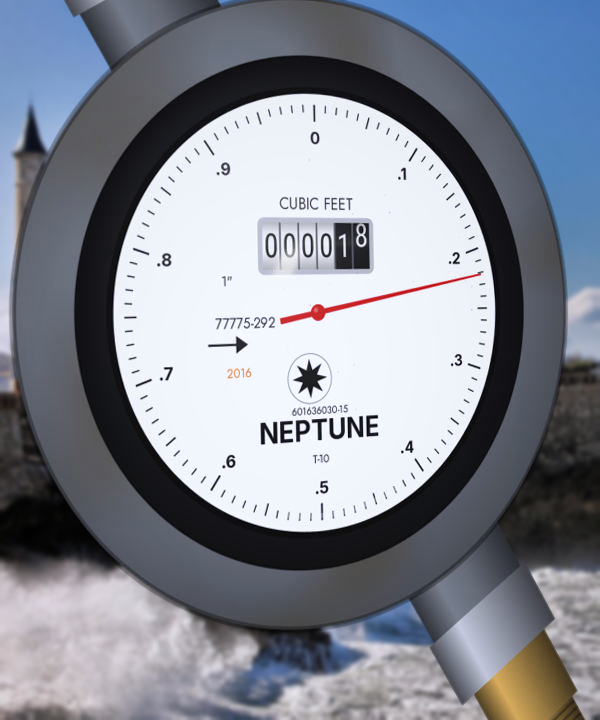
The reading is 18.22 ft³
